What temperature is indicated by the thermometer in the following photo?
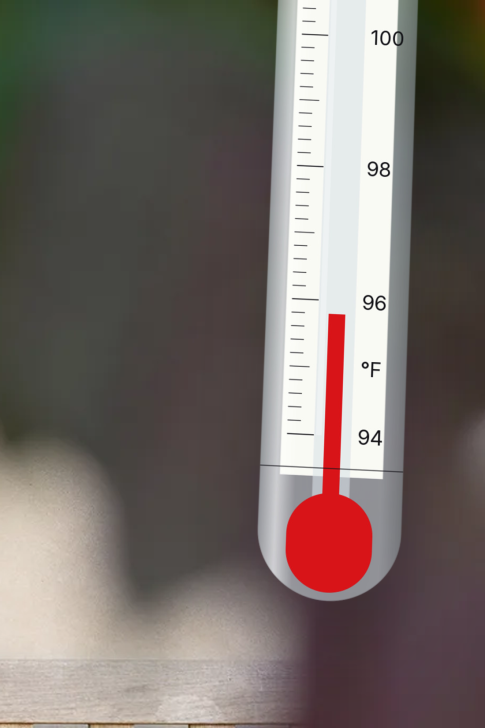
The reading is 95.8 °F
